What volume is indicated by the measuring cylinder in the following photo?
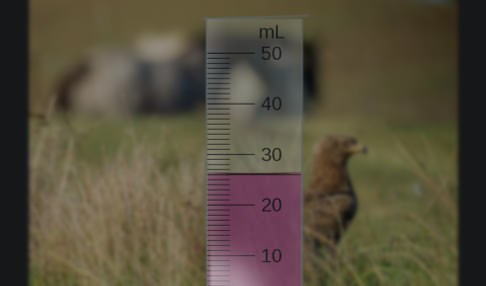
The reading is 26 mL
